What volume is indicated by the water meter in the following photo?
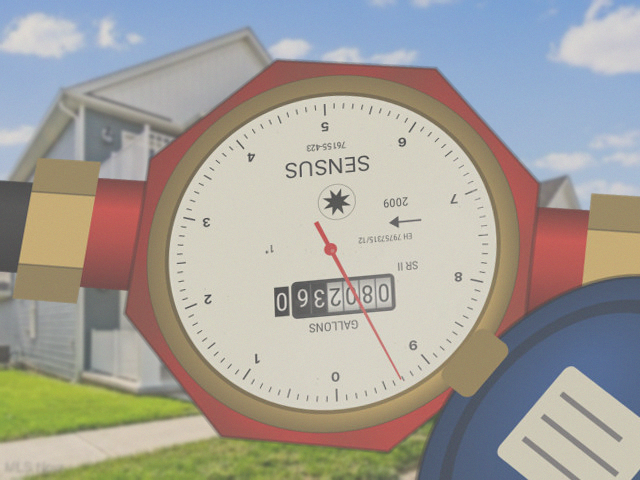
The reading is 802359.3 gal
